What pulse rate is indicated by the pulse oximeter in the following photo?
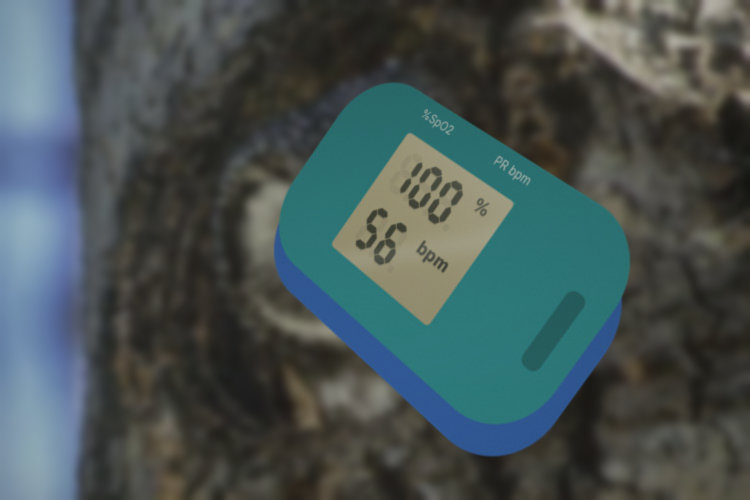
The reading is 56 bpm
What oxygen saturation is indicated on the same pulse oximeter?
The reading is 100 %
